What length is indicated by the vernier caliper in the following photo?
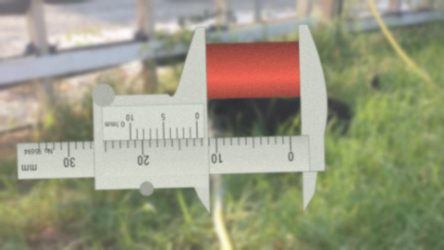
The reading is 12.6 mm
